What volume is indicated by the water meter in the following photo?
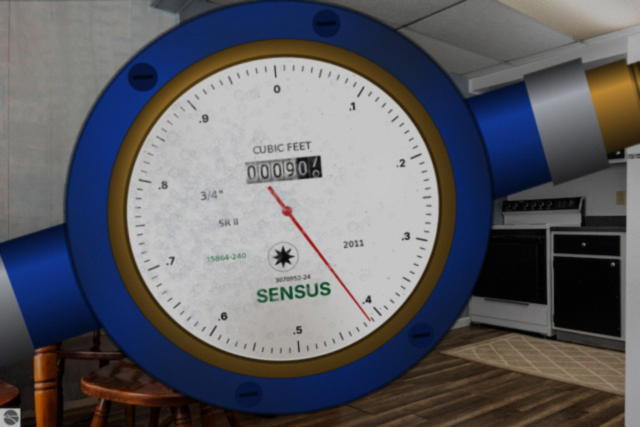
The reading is 907.41 ft³
